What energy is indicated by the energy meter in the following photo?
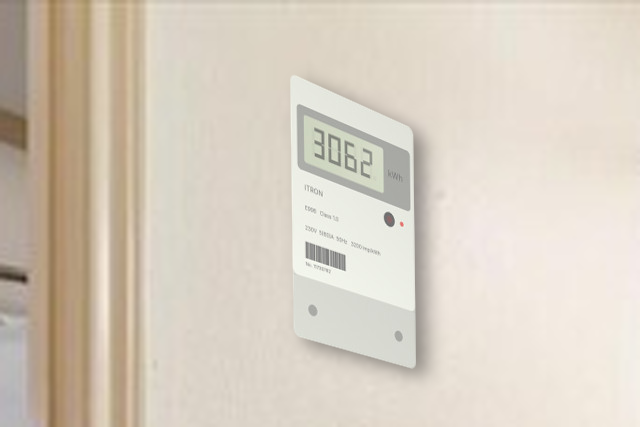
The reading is 3062 kWh
